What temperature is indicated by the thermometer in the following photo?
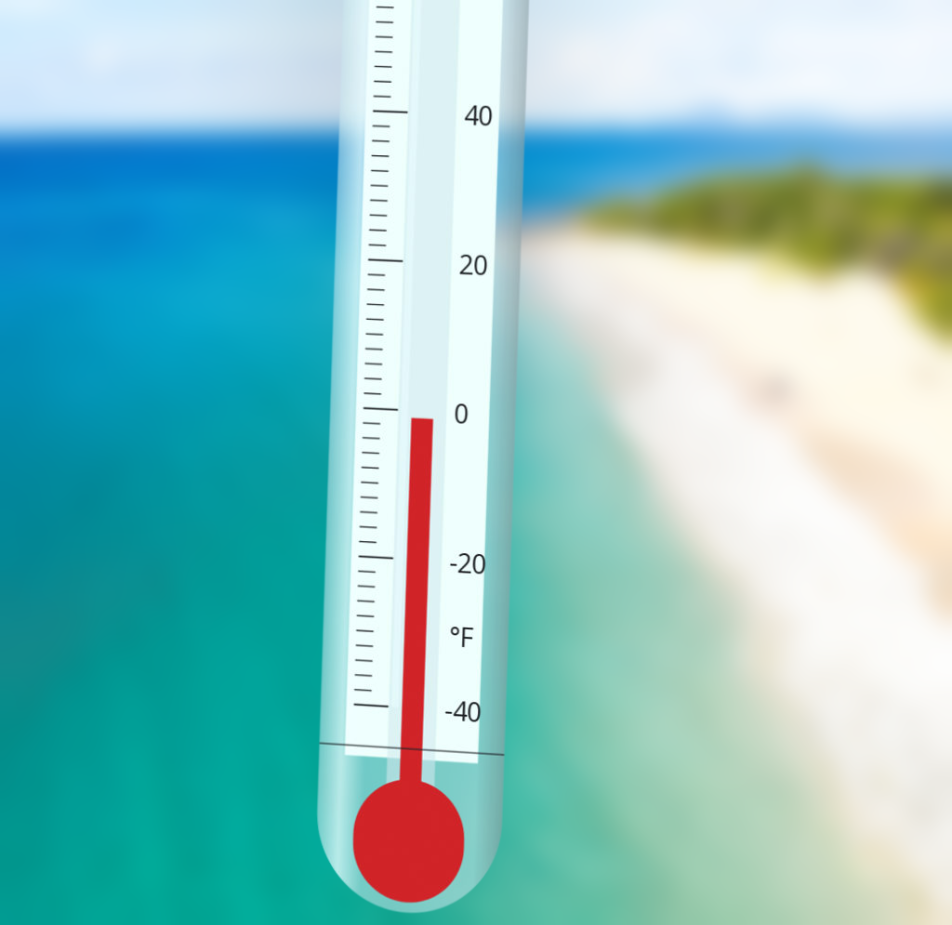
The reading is -1 °F
